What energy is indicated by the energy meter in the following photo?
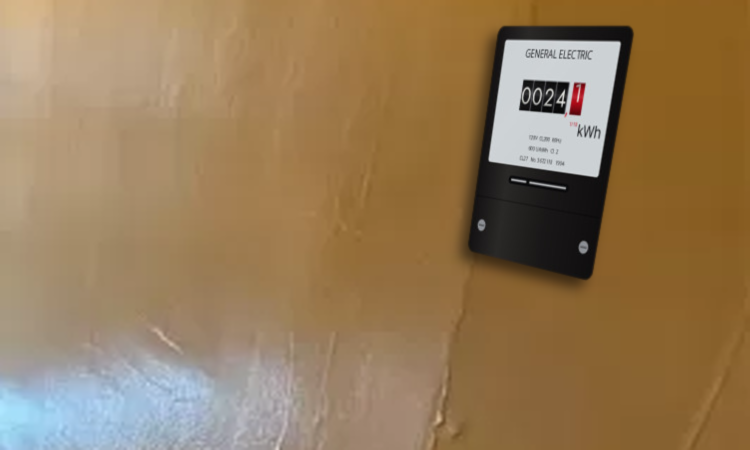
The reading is 24.1 kWh
